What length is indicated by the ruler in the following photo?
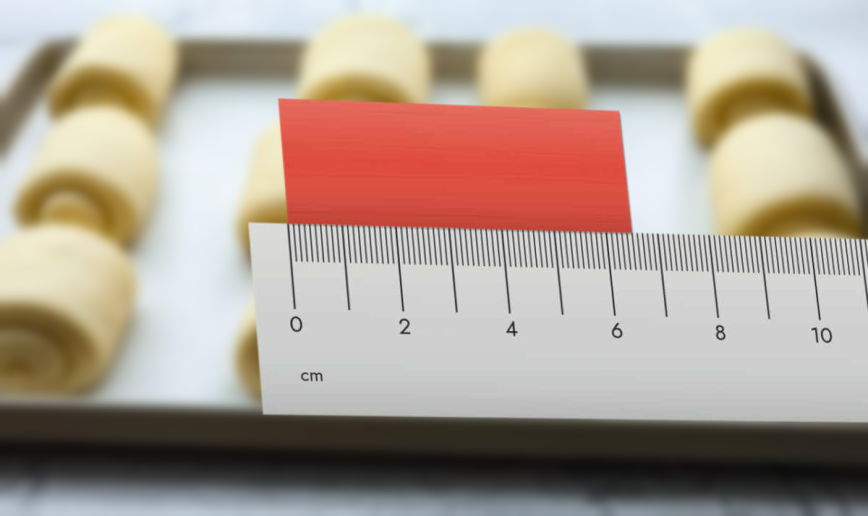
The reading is 6.5 cm
